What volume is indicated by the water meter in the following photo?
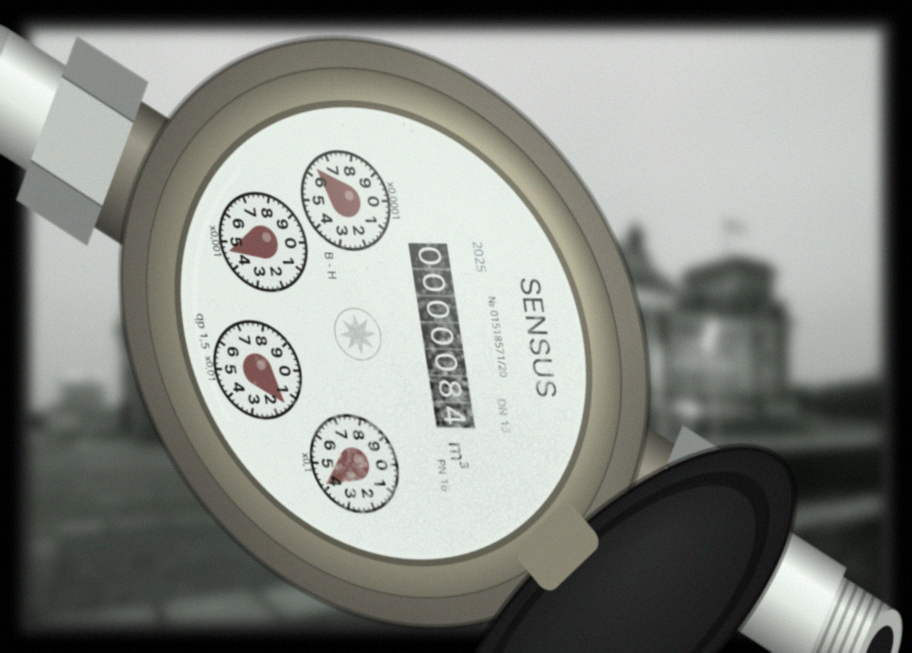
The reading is 84.4146 m³
